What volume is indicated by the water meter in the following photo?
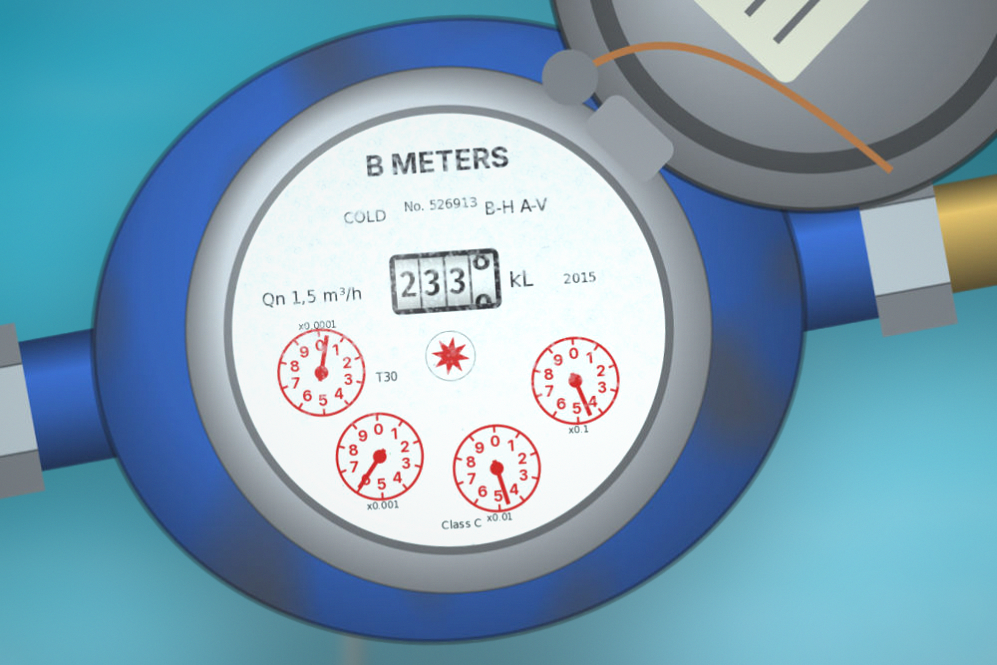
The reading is 2338.4460 kL
